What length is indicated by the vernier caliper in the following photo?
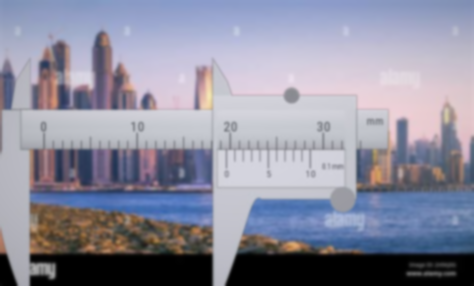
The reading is 19.6 mm
